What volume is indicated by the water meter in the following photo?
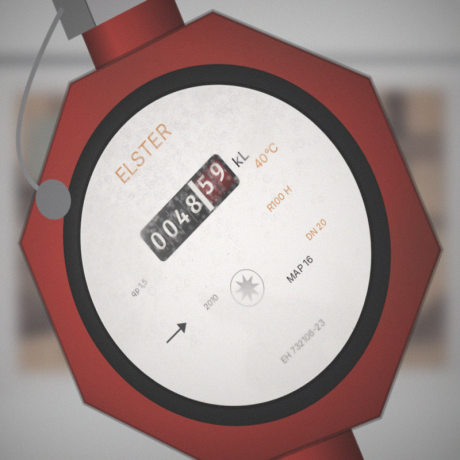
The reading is 48.59 kL
